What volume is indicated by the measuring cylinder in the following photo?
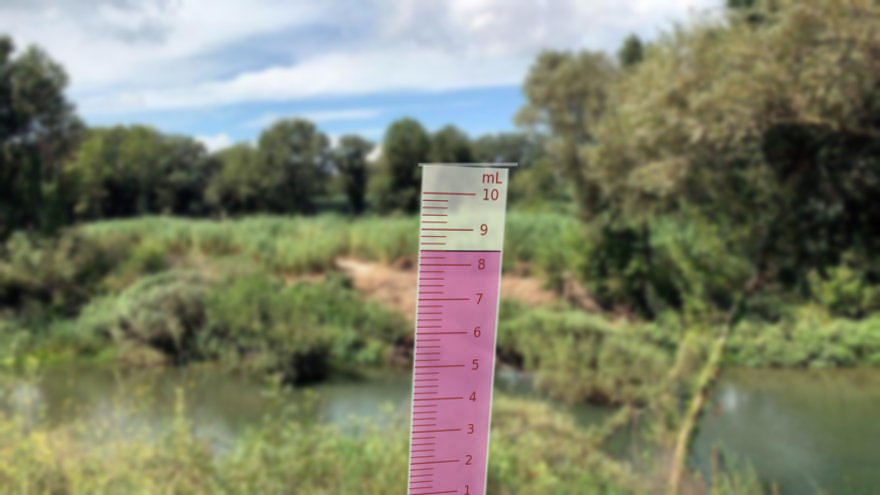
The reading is 8.4 mL
